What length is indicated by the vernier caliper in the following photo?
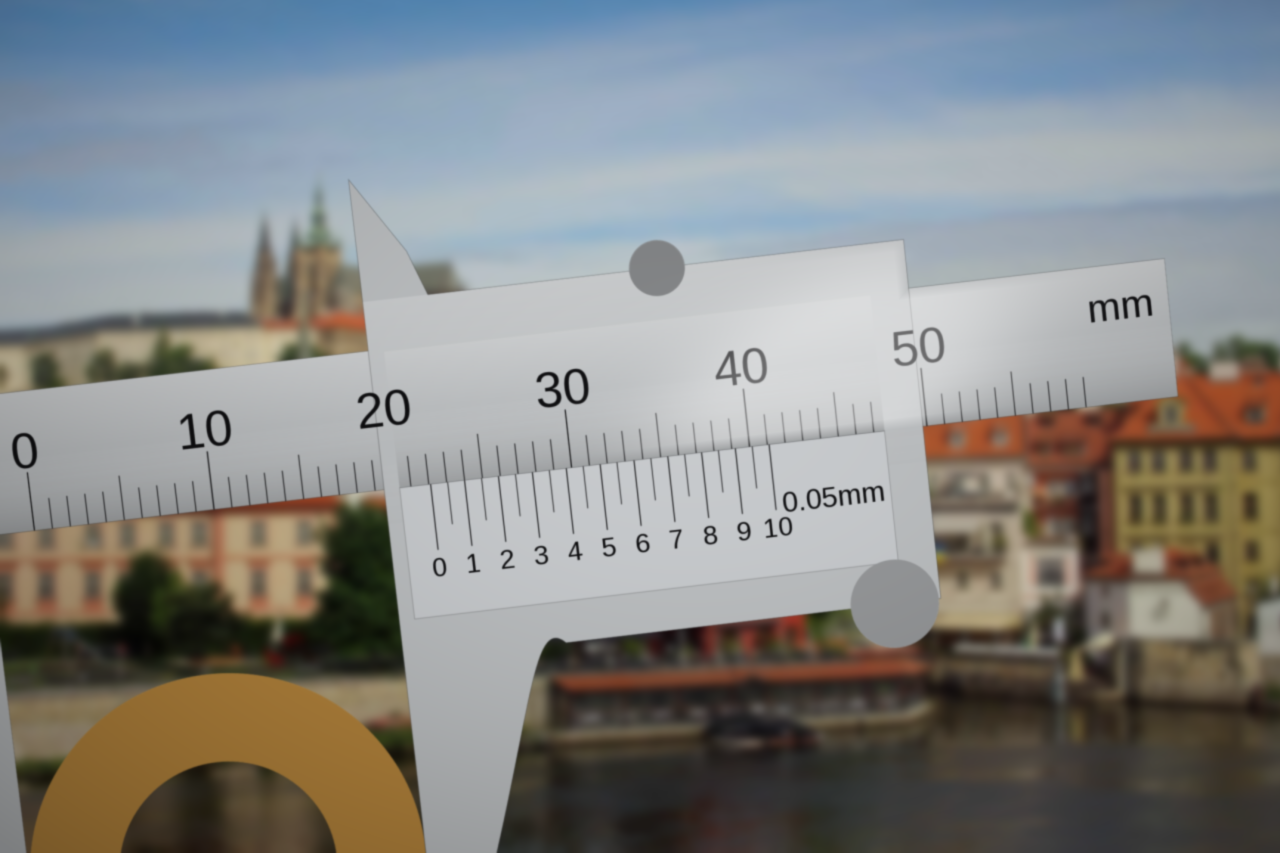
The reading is 22.1 mm
